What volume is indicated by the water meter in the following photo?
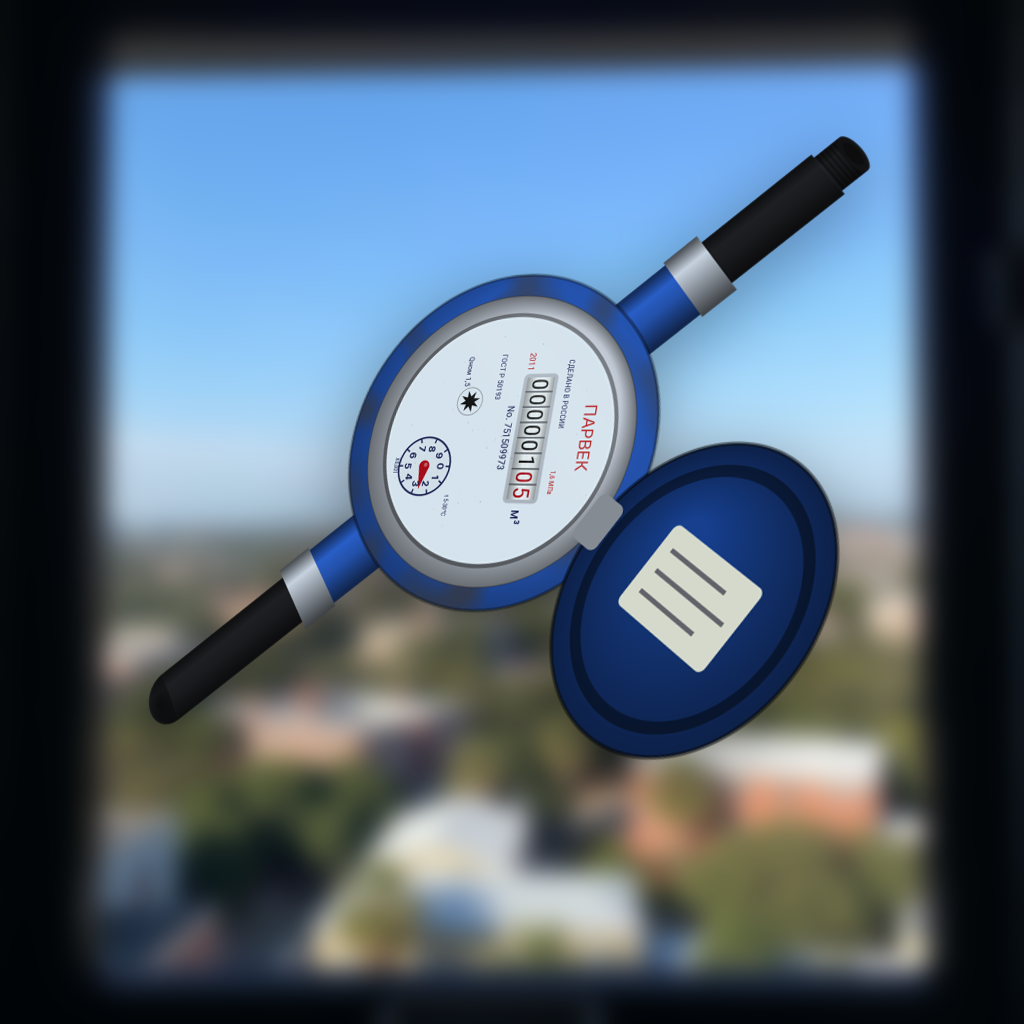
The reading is 1.052 m³
